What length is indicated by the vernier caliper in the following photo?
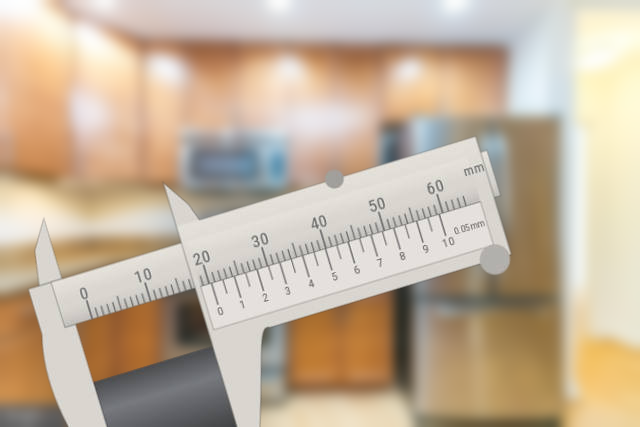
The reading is 20.4 mm
